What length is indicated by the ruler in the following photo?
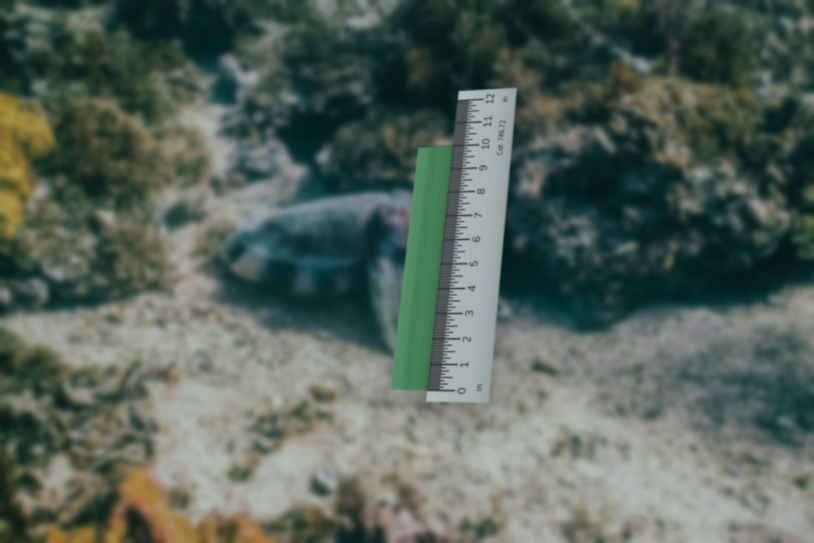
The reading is 10 in
